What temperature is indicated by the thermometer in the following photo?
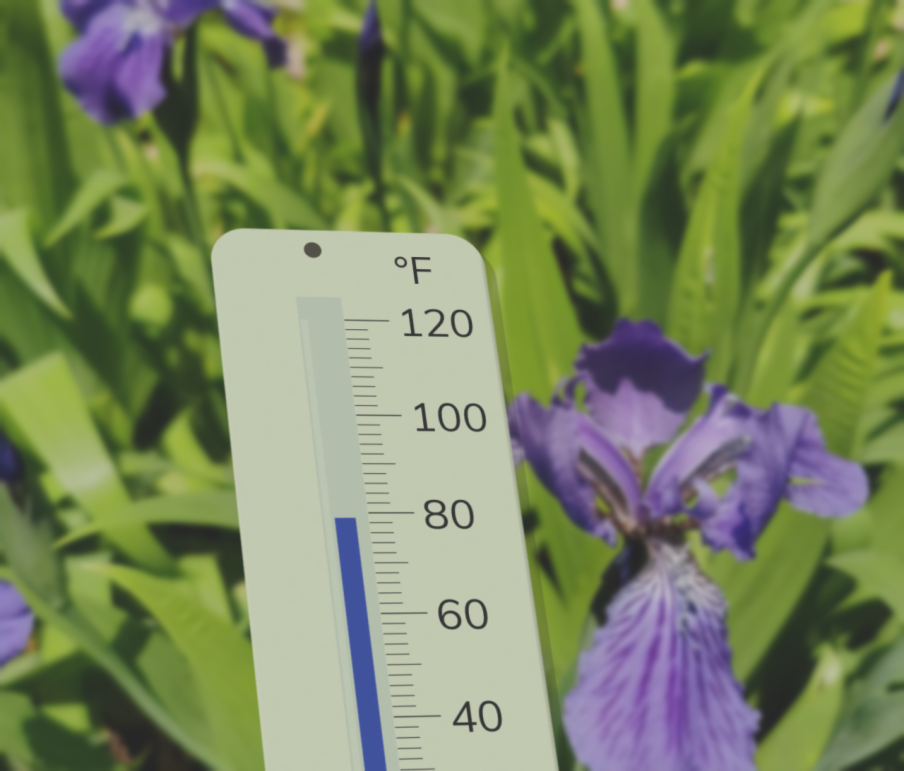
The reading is 79 °F
